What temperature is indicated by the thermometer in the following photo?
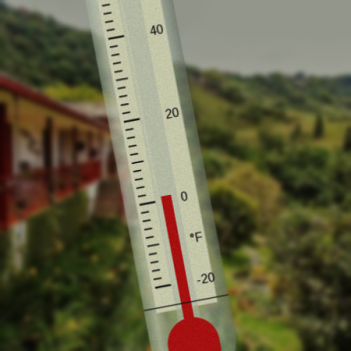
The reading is 1 °F
